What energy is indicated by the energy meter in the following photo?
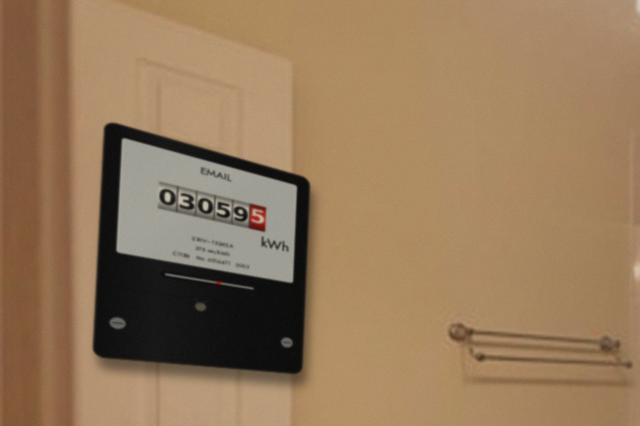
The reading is 3059.5 kWh
